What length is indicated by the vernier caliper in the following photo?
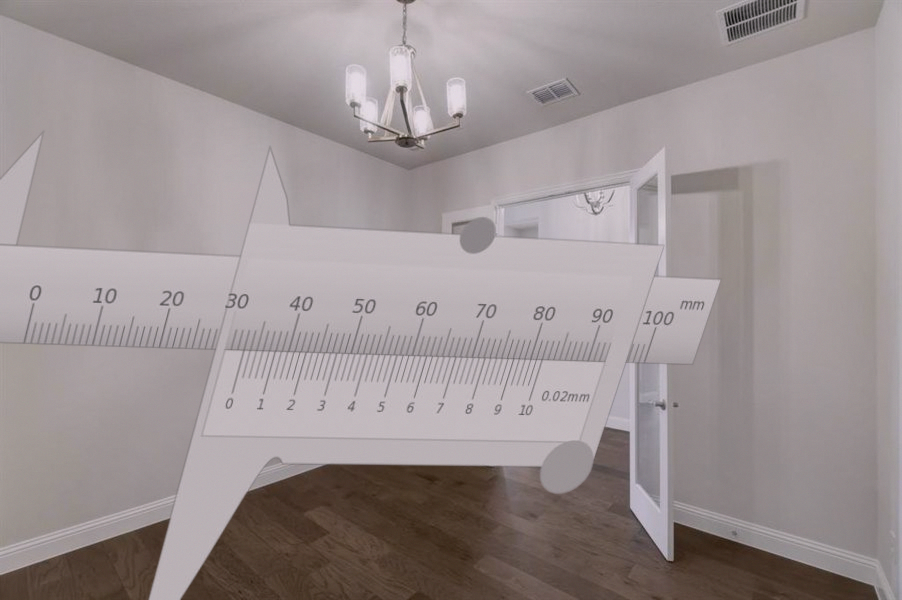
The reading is 33.0 mm
